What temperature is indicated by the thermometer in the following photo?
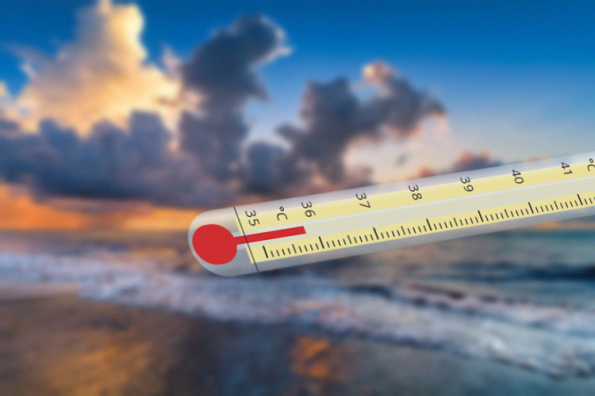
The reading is 35.8 °C
